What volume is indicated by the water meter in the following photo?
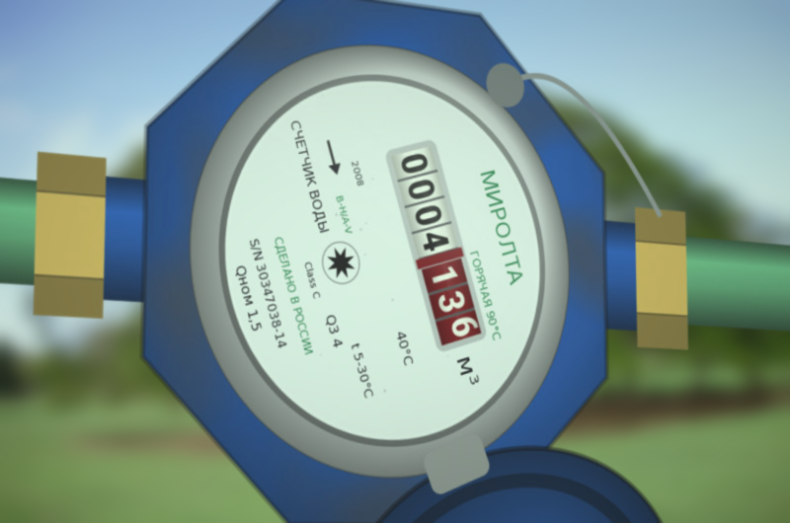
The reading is 4.136 m³
